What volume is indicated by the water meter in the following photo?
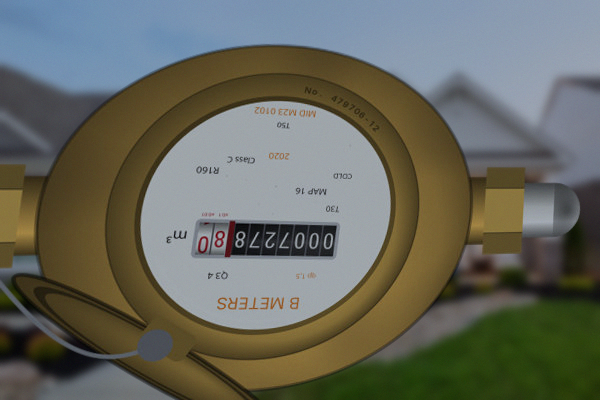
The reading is 7278.80 m³
